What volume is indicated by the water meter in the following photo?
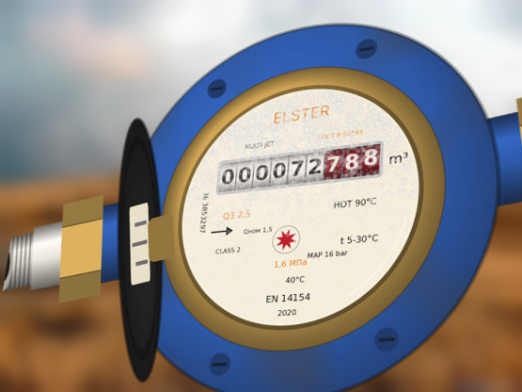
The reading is 72.788 m³
